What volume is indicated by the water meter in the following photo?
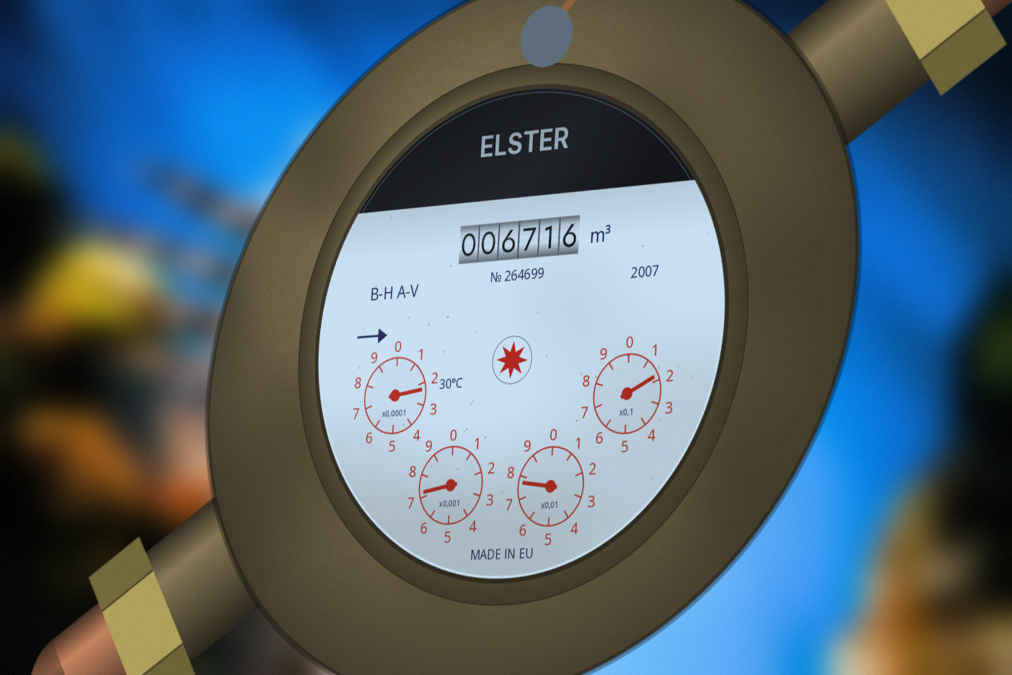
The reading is 6716.1772 m³
